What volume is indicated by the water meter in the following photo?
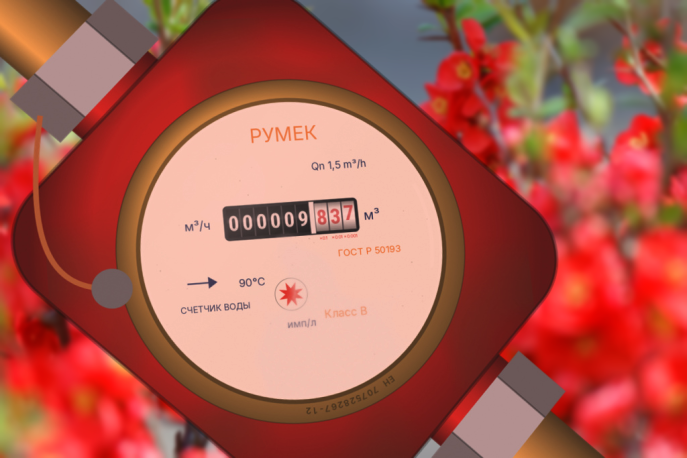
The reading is 9.837 m³
